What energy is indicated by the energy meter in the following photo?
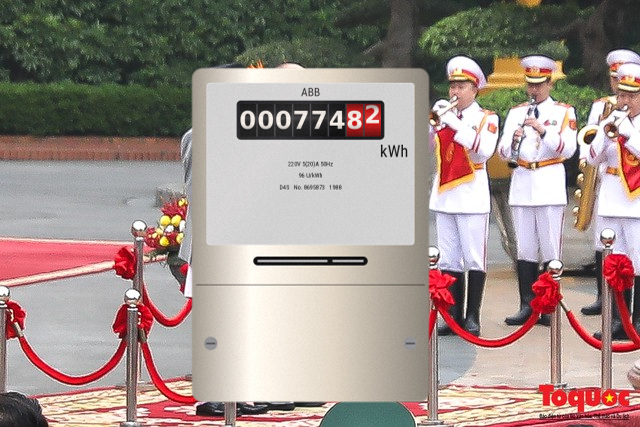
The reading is 774.82 kWh
